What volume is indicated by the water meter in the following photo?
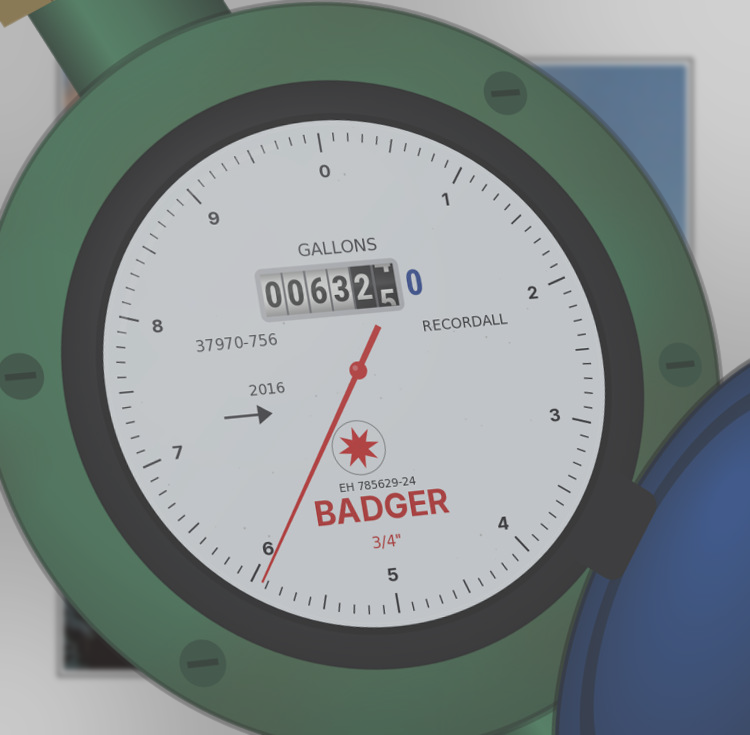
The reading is 63245.9 gal
